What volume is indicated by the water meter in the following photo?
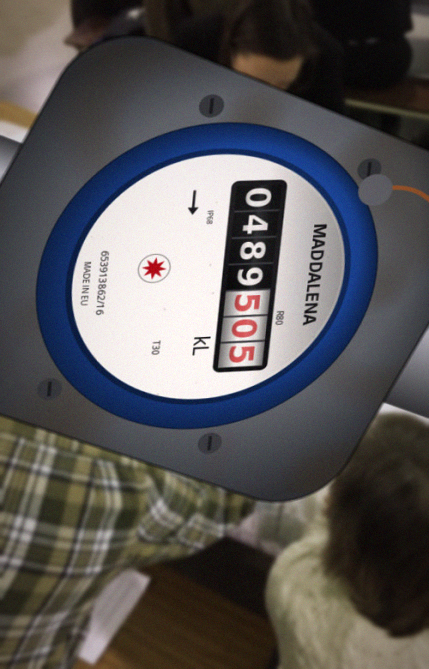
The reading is 489.505 kL
